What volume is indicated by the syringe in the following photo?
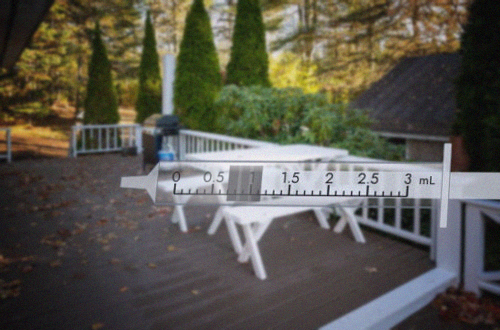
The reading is 0.7 mL
